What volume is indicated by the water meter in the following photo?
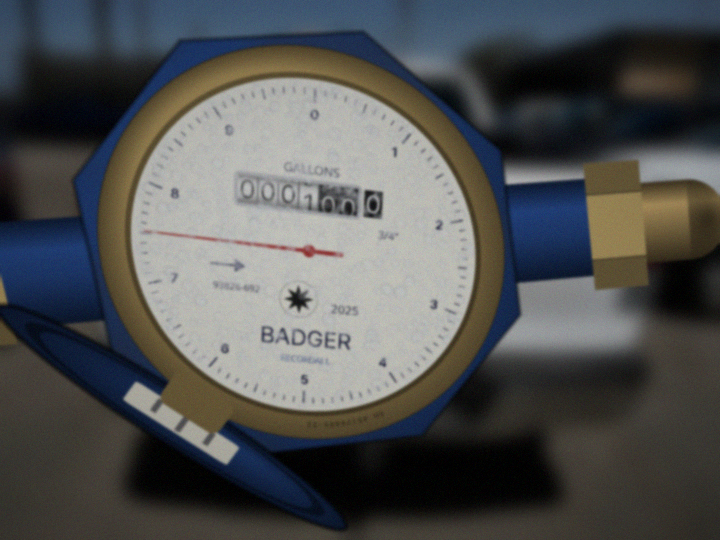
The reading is 997.5 gal
